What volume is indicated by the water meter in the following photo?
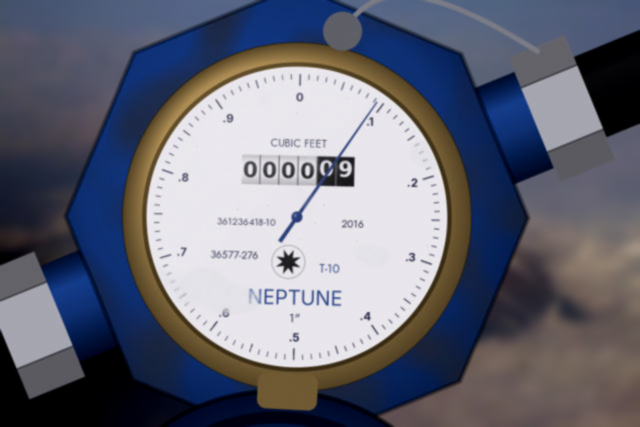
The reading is 9.09 ft³
